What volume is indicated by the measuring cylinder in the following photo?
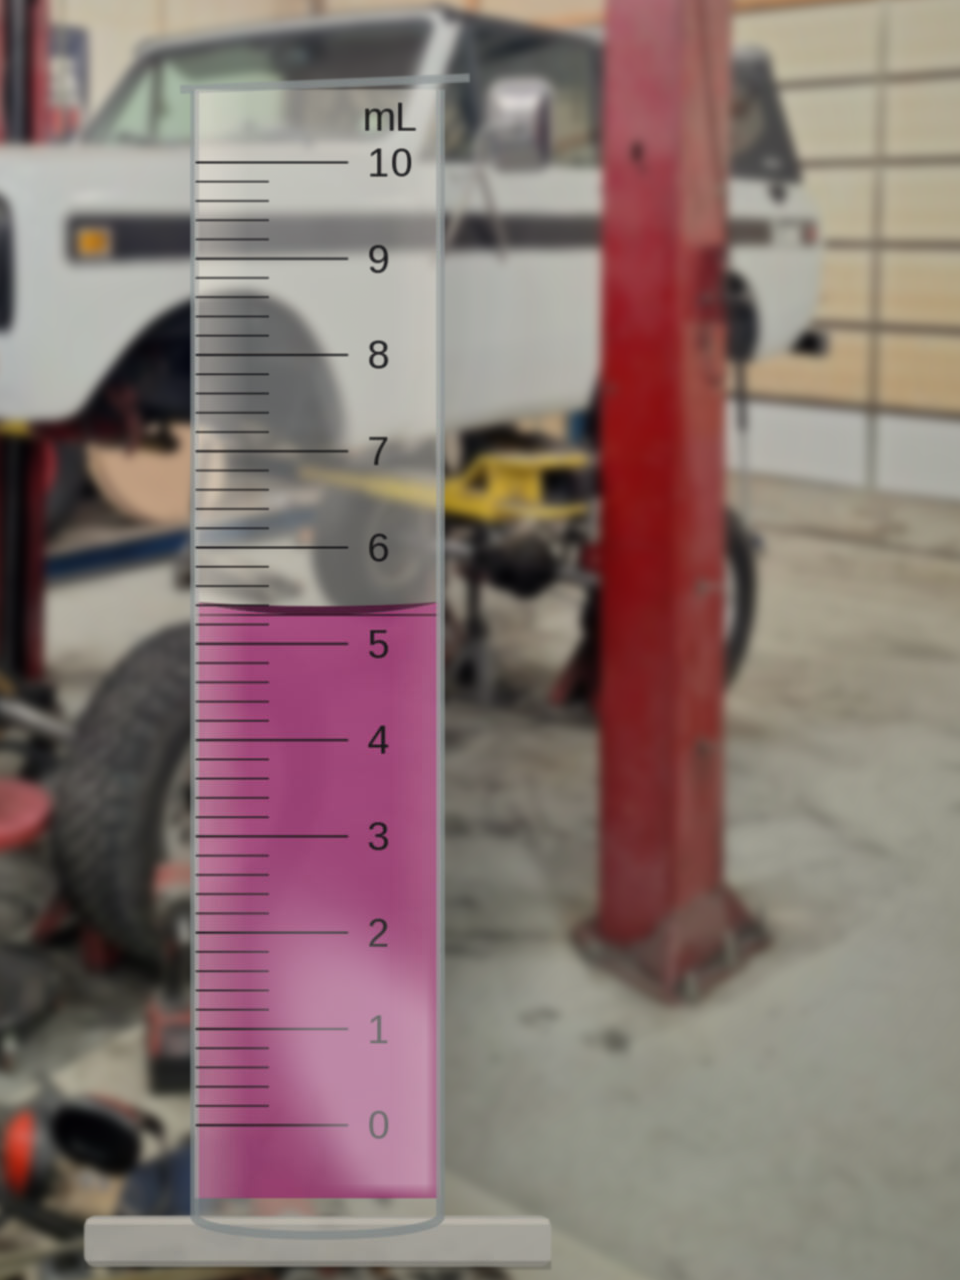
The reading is 5.3 mL
